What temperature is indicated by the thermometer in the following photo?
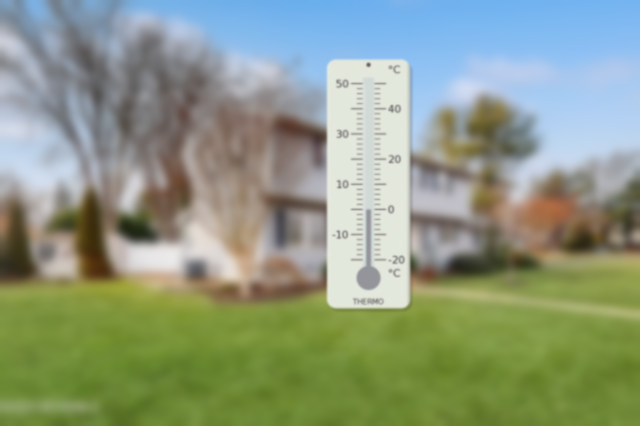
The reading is 0 °C
